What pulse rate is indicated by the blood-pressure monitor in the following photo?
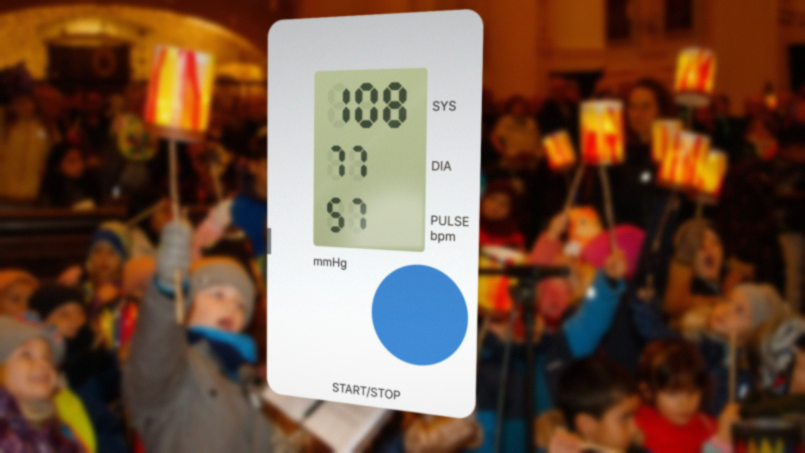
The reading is 57 bpm
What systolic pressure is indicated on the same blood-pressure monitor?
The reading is 108 mmHg
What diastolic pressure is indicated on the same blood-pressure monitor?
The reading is 77 mmHg
